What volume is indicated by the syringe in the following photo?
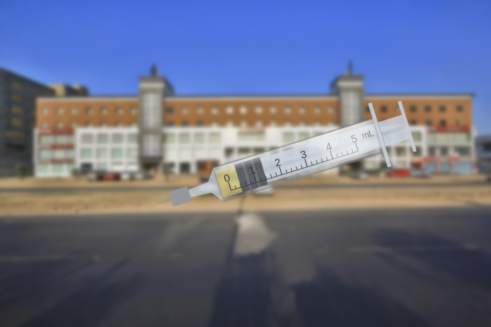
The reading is 0.4 mL
